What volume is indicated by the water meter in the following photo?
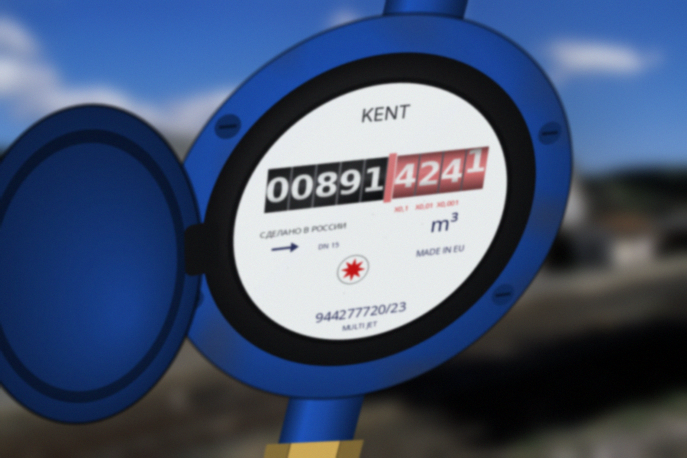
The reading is 891.4241 m³
